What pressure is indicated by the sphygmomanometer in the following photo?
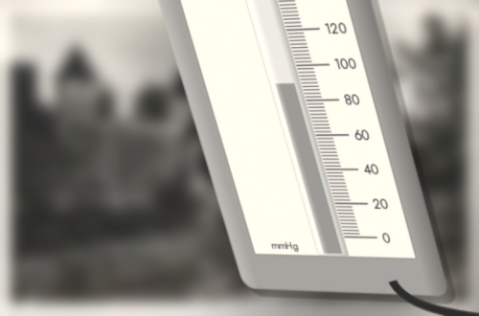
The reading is 90 mmHg
